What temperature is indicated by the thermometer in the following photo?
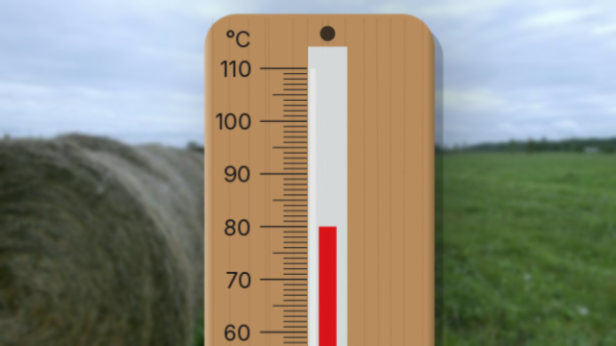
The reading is 80 °C
